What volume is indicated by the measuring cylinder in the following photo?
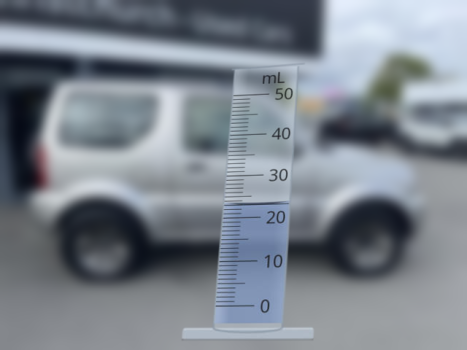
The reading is 23 mL
